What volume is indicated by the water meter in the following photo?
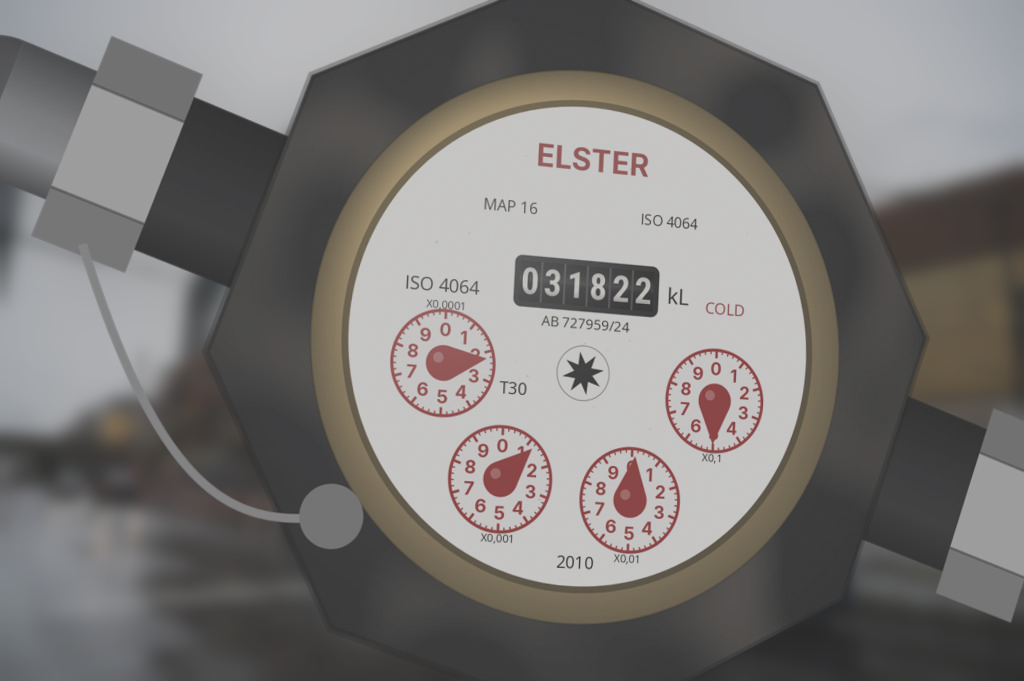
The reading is 31822.5012 kL
